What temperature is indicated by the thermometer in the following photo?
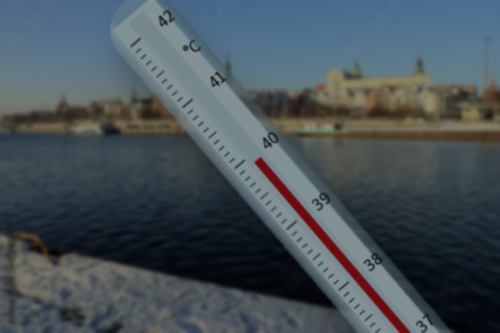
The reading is 39.9 °C
